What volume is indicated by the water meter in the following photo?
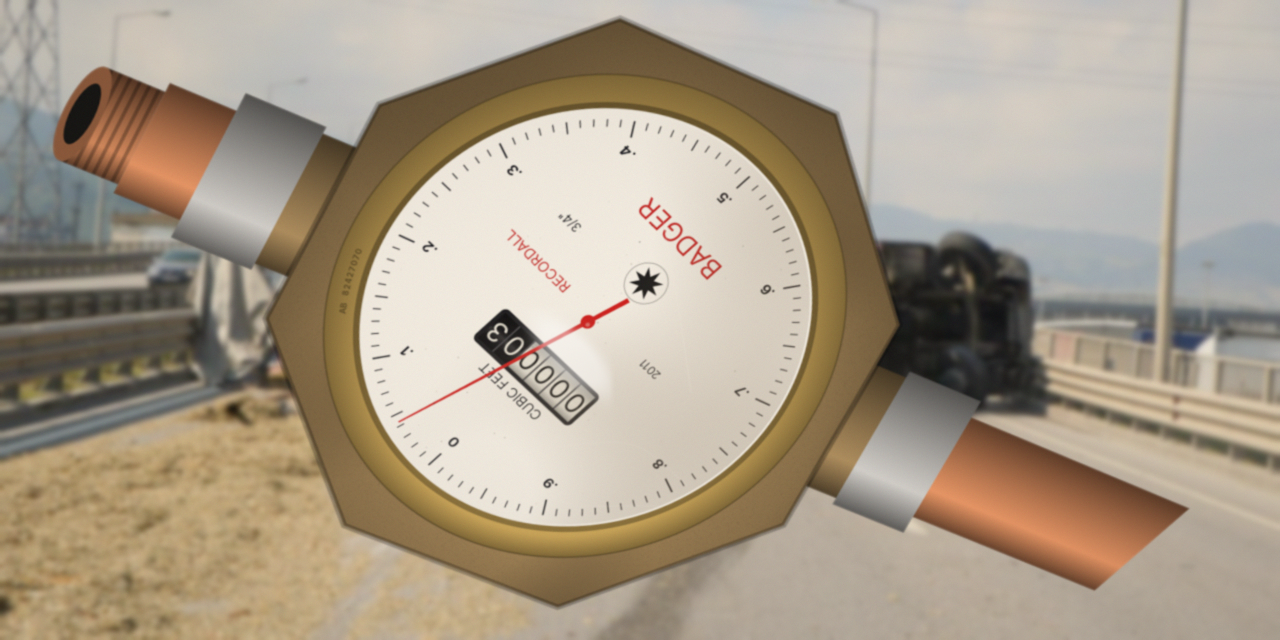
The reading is 3.04 ft³
